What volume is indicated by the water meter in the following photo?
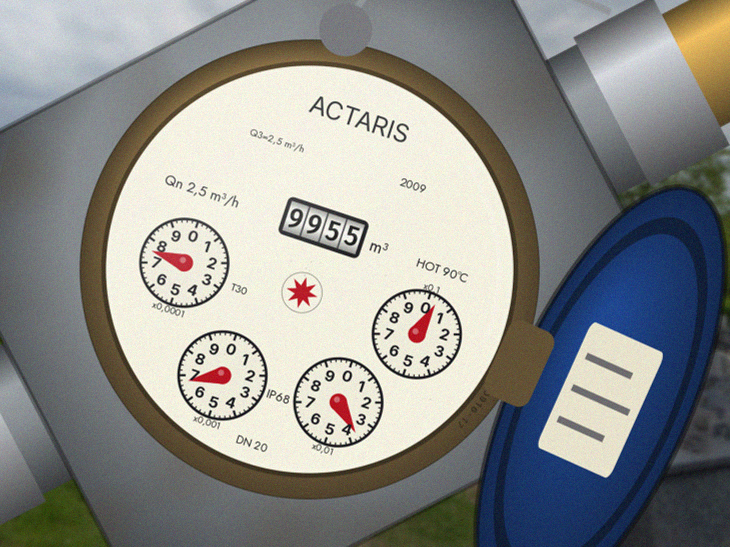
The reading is 9955.0367 m³
